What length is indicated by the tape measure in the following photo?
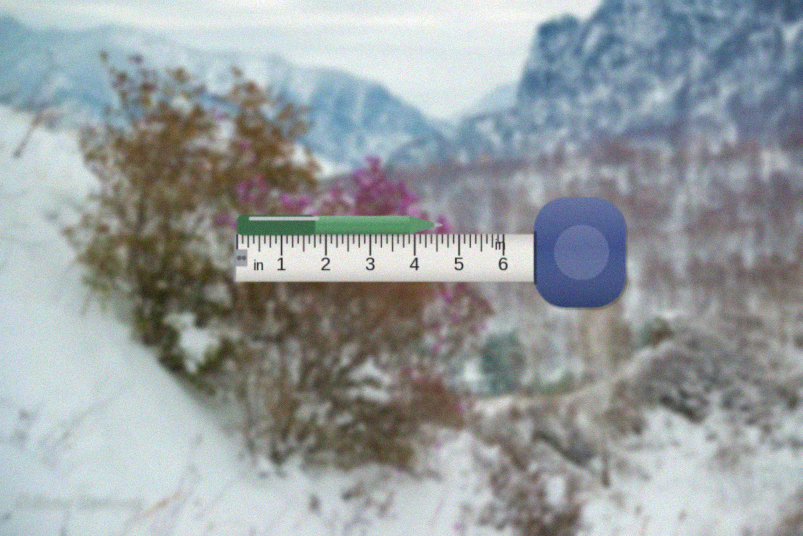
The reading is 4.625 in
